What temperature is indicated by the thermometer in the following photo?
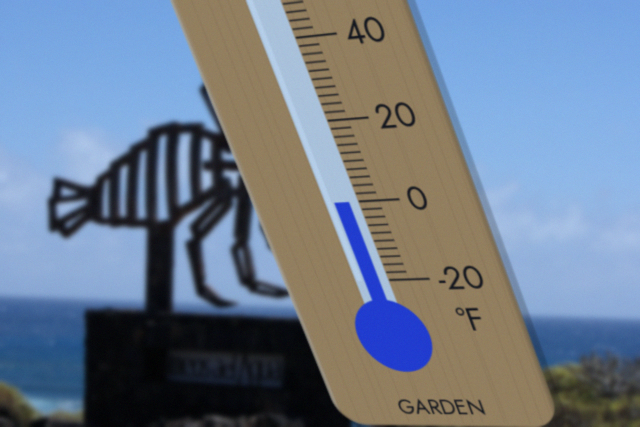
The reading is 0 °F
